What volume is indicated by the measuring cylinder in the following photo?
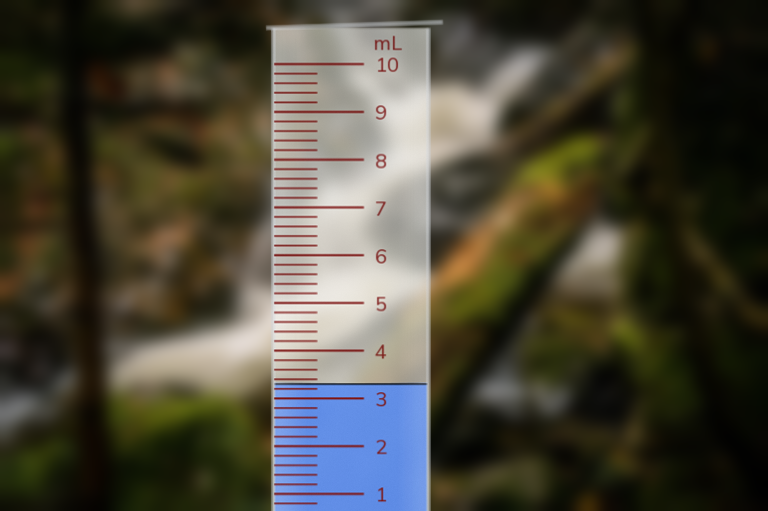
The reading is 3.3 mL
